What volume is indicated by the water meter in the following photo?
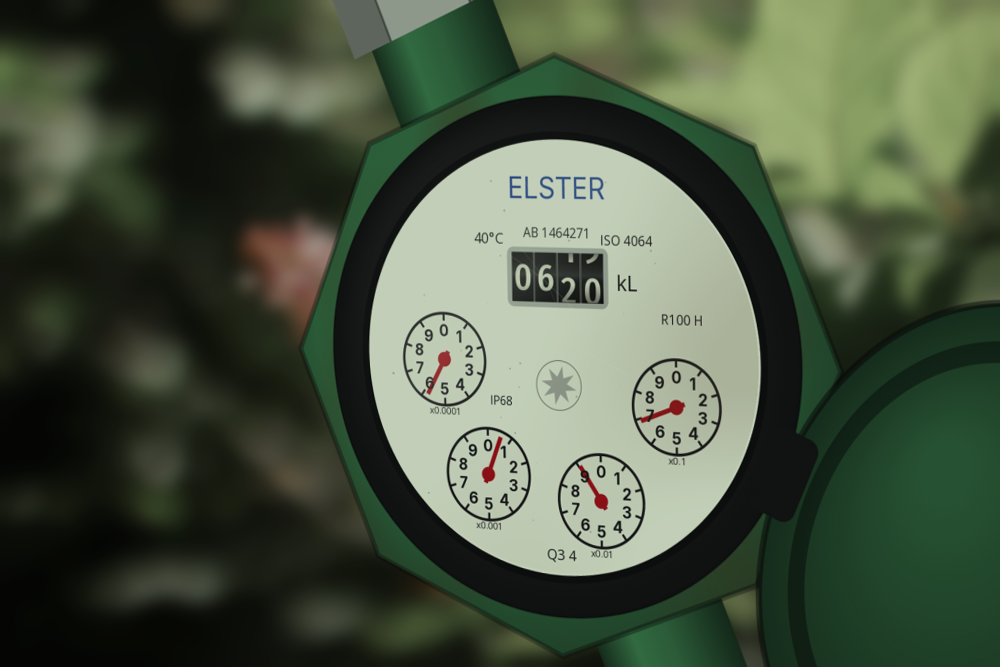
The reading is 619.6905 kL
